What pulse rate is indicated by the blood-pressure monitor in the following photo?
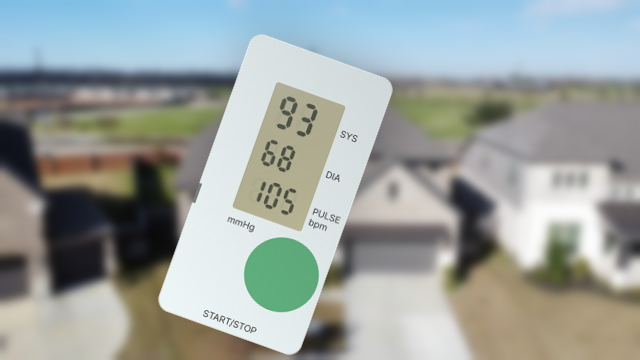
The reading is 105 bpm
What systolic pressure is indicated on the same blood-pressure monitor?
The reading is 93 mmHg
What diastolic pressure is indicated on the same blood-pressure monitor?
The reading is 68 mmHg
